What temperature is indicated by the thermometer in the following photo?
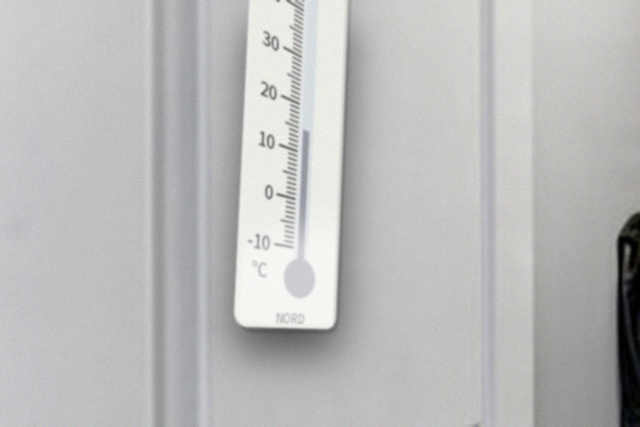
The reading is 15 °C
